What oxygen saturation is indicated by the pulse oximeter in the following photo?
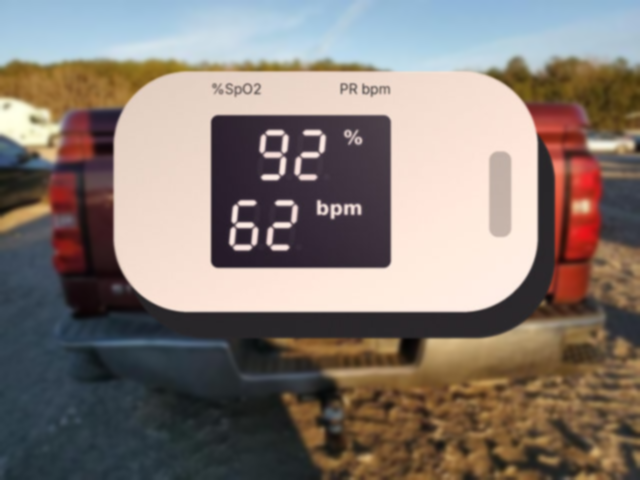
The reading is 92 %
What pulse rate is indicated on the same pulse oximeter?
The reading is 62 bpm
